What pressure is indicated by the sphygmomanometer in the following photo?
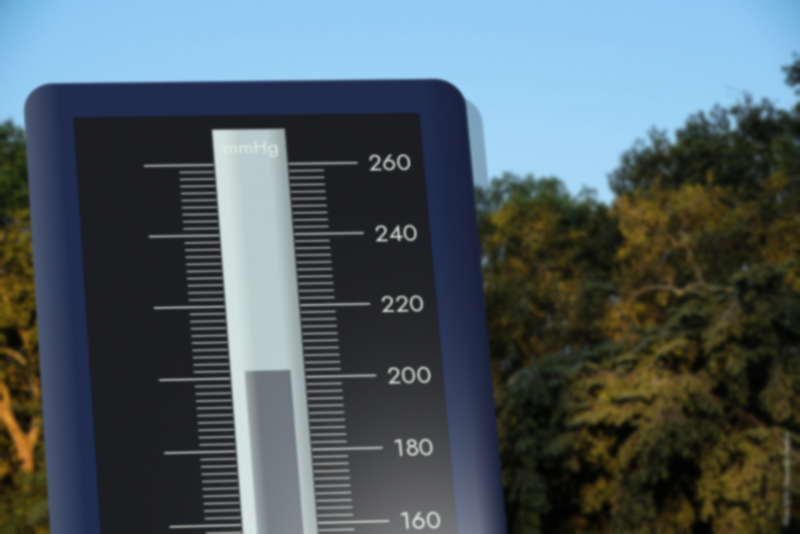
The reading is 202 mmHg
